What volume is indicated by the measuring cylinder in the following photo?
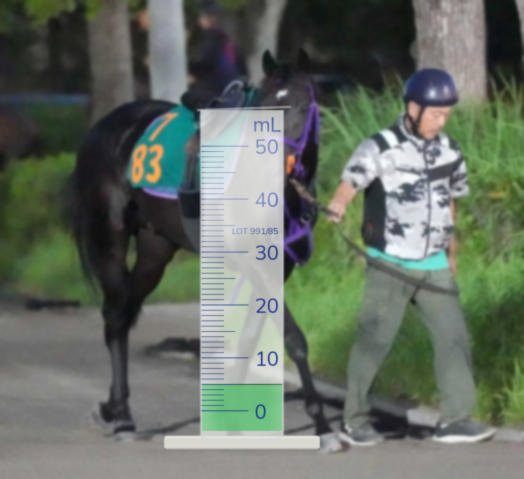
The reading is 5 mL
